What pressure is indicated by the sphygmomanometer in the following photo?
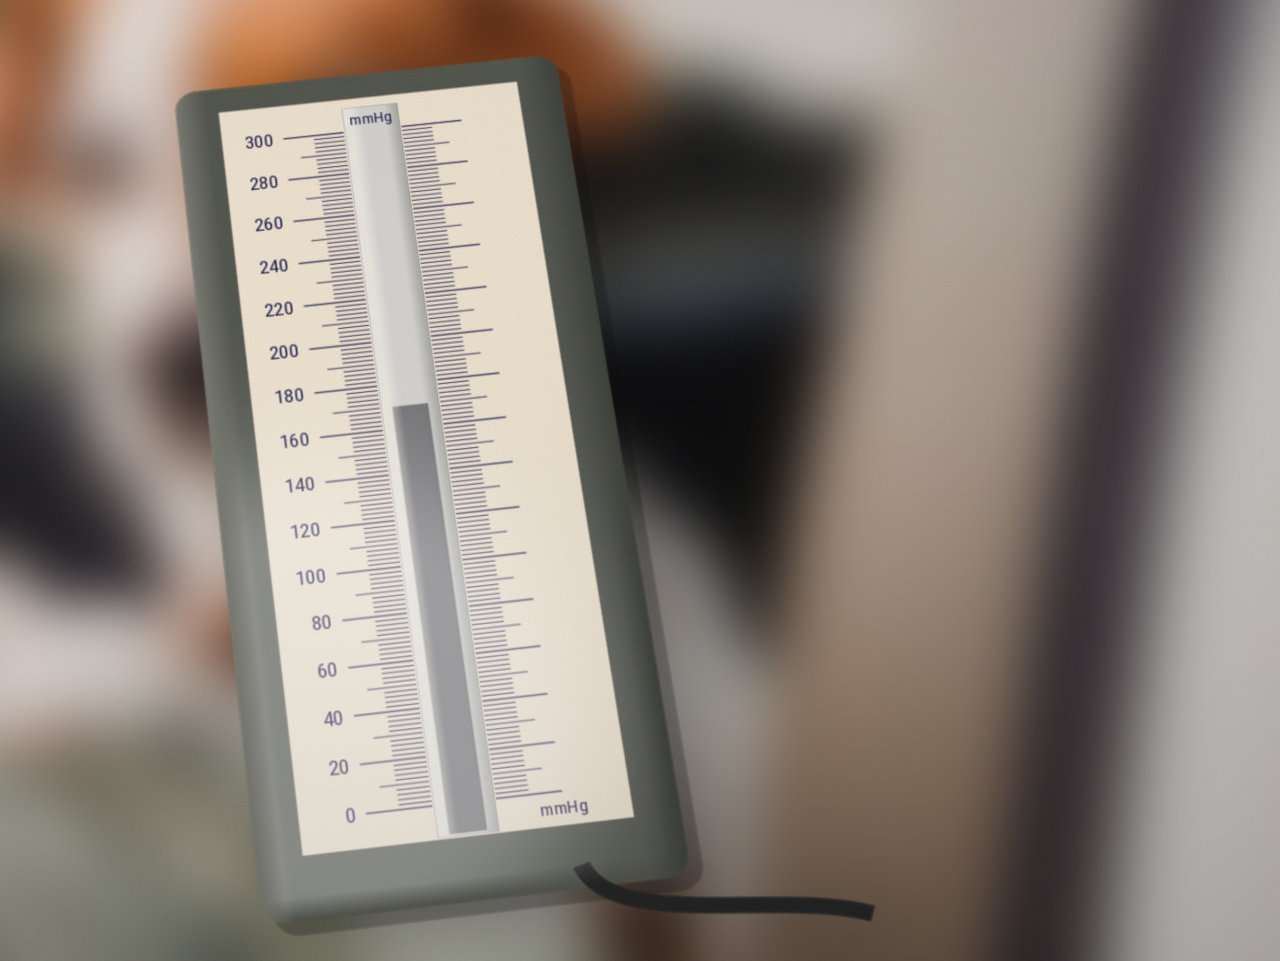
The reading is 170 mmHg
